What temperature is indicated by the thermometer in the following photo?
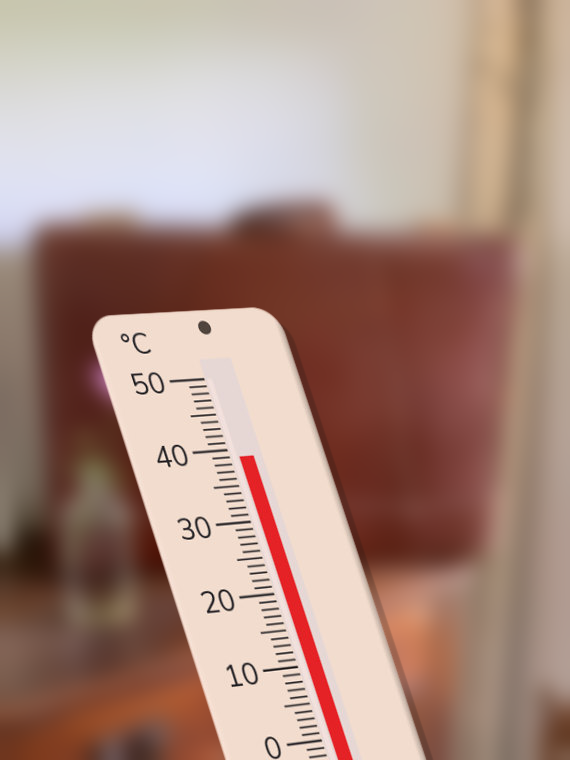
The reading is 39 °C
